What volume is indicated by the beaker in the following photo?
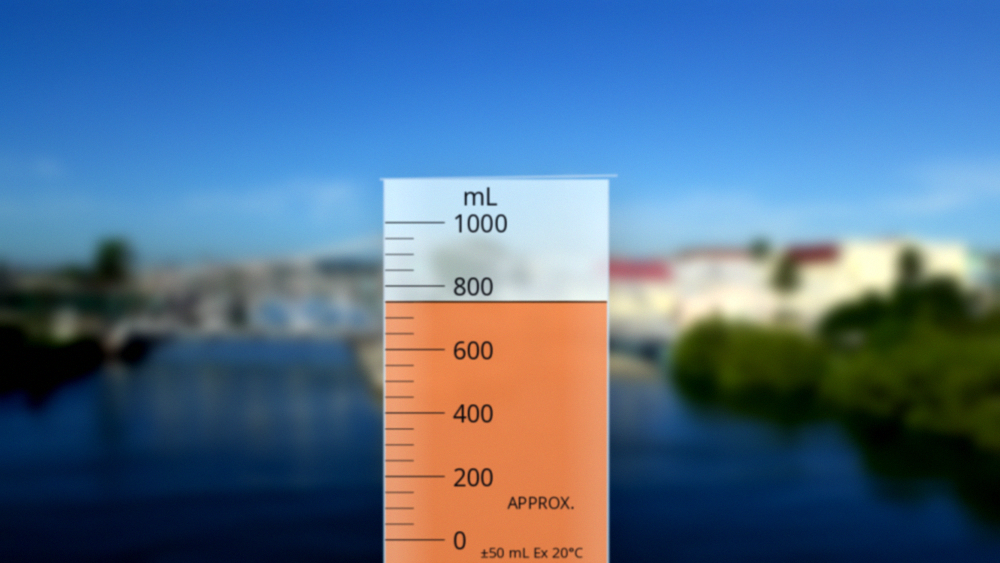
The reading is 750 mL
